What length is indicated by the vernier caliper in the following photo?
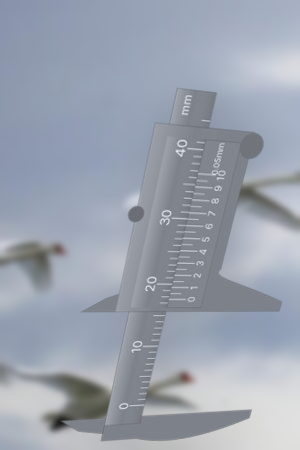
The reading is 17.6 mm
